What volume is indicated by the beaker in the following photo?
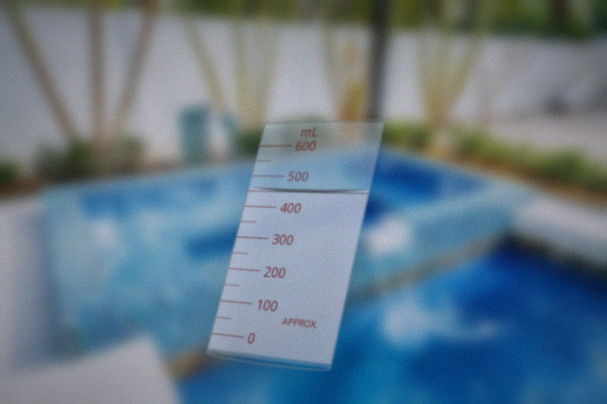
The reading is 450 mL
